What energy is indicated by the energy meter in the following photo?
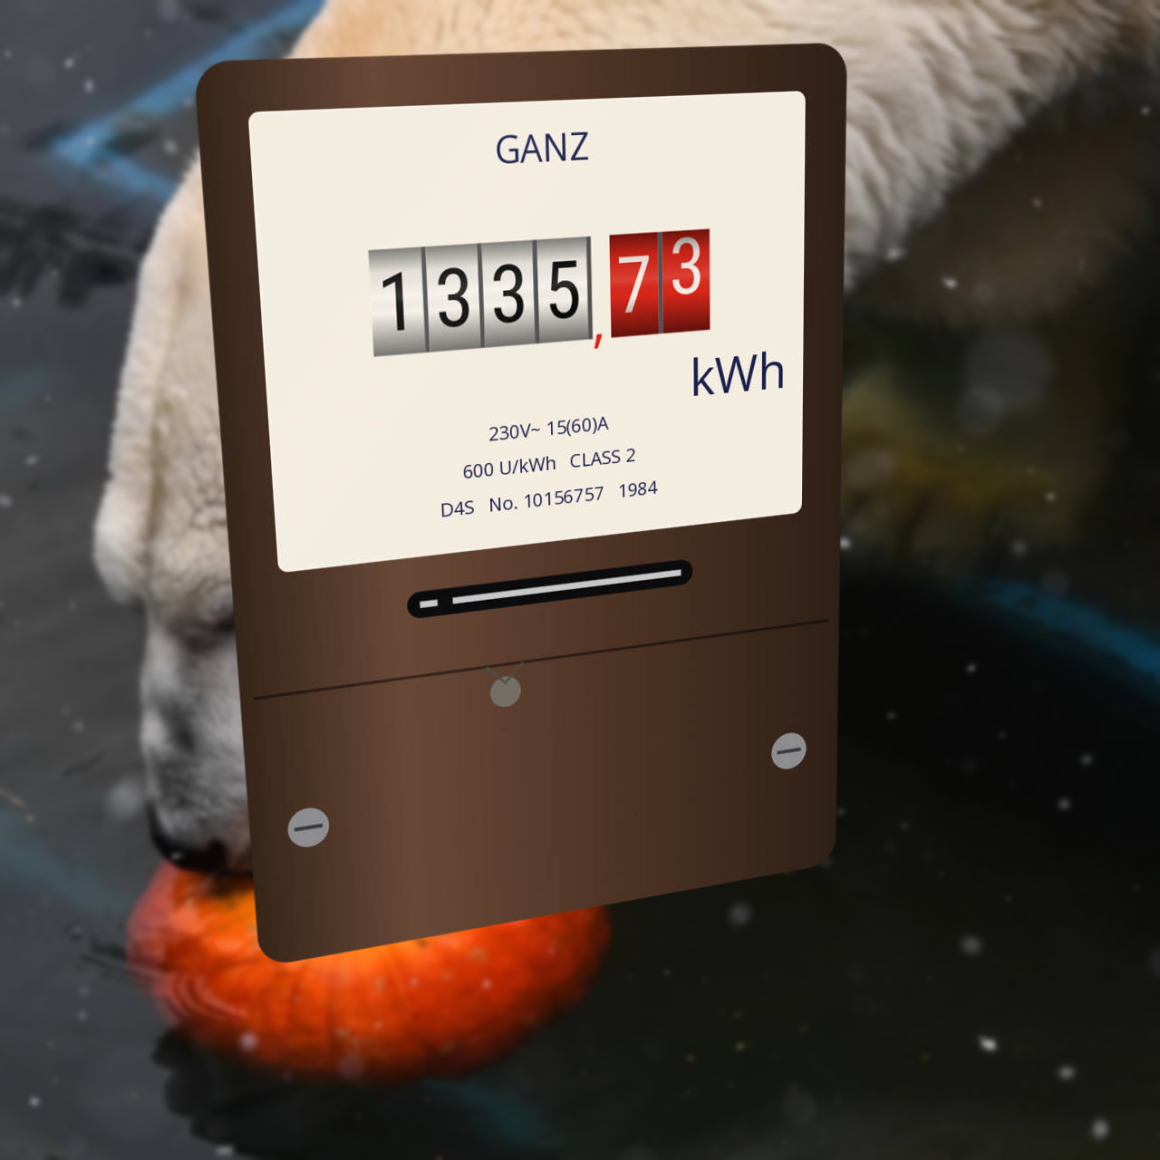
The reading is 1335.73 kWh
